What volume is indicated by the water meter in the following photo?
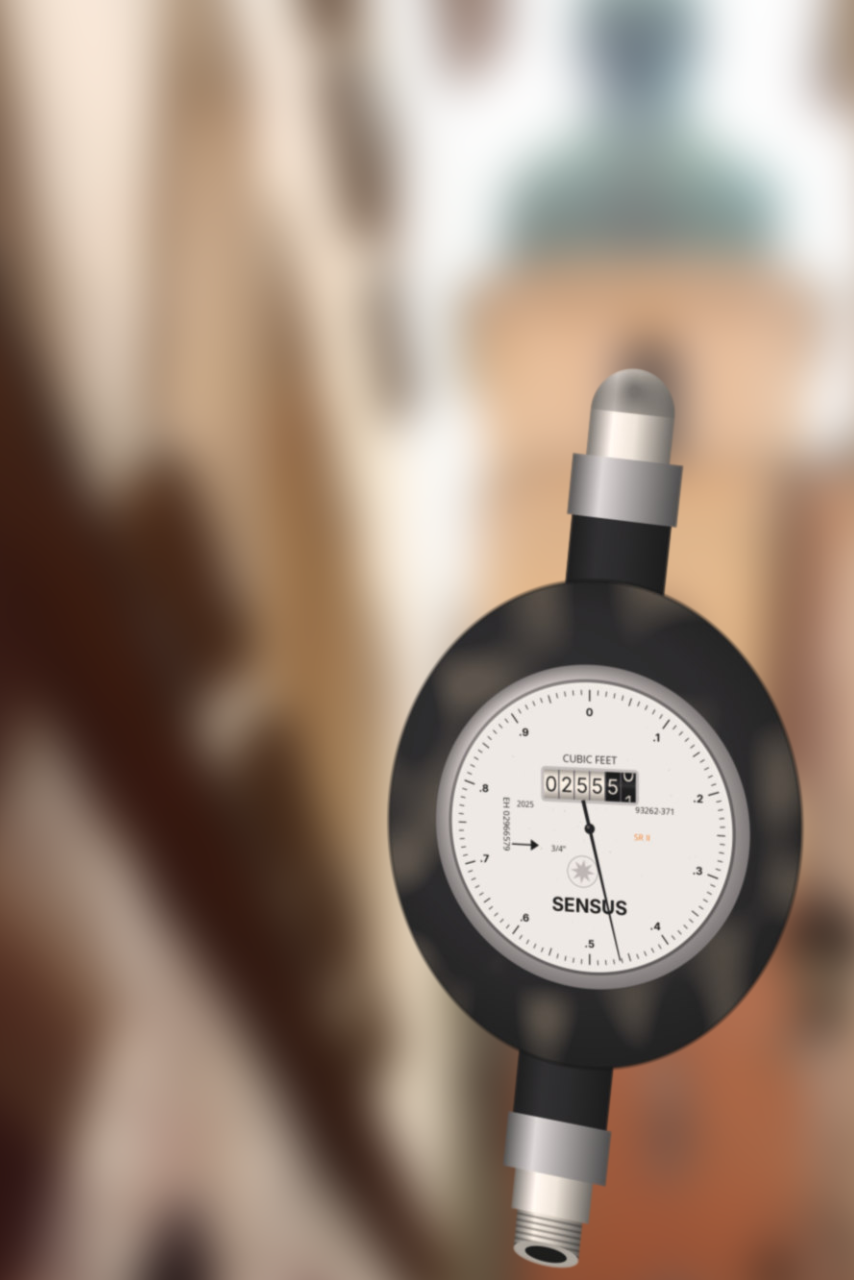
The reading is 25550.46 ft³
